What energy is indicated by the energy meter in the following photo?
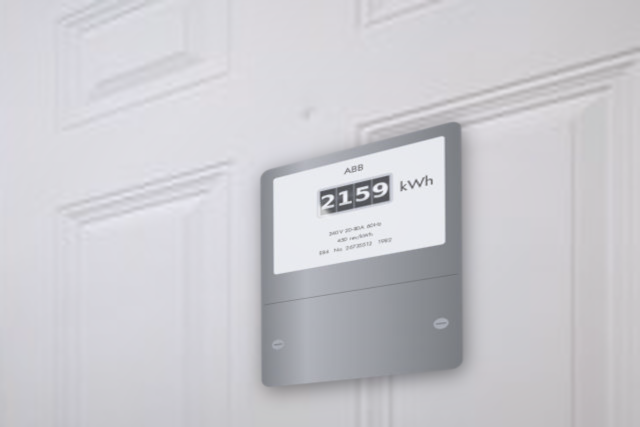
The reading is 2159 kWh
